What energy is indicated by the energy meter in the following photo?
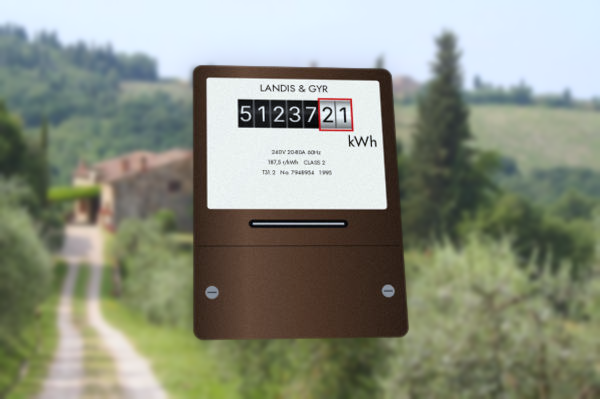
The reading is 51237.21 kWh
